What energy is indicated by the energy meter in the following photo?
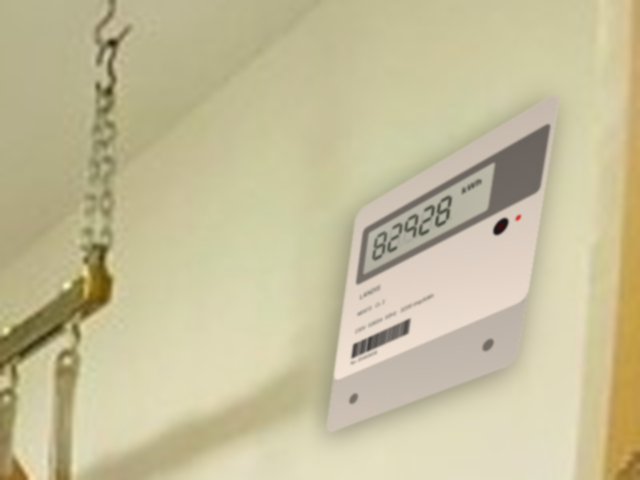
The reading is 82928 kWh
